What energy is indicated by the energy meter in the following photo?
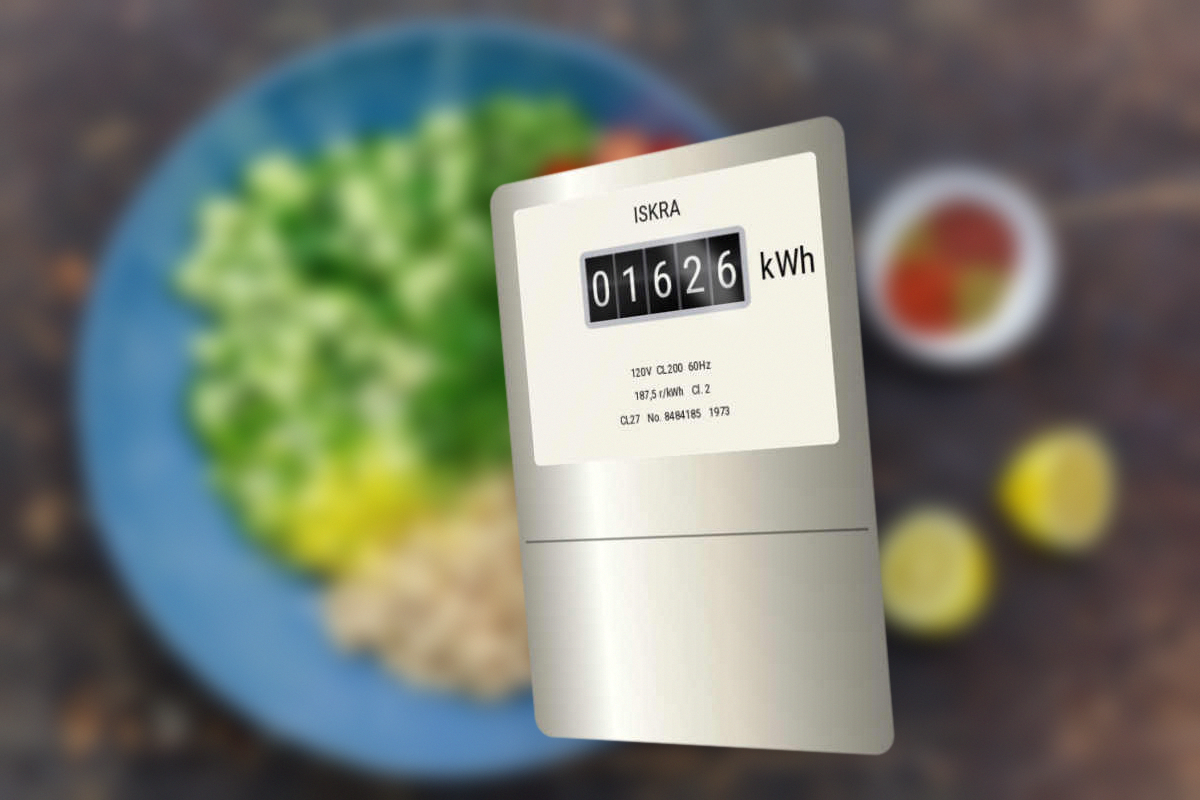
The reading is 1626 kWh
